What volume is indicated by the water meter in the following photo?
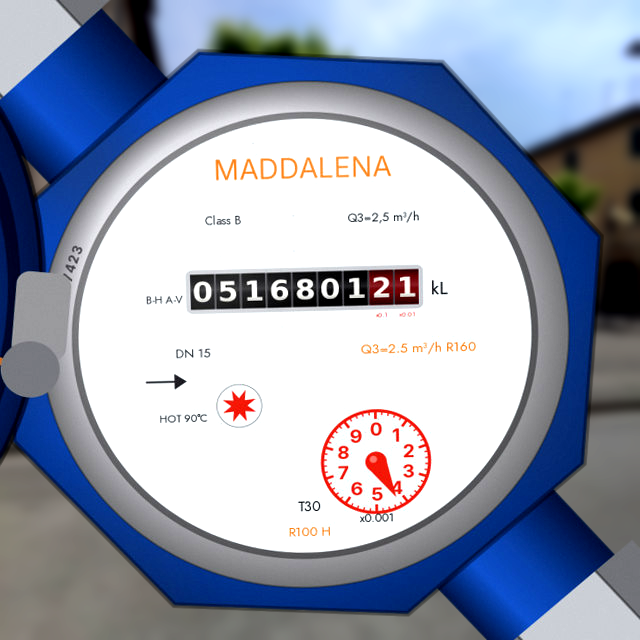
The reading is 516801.214 kL
